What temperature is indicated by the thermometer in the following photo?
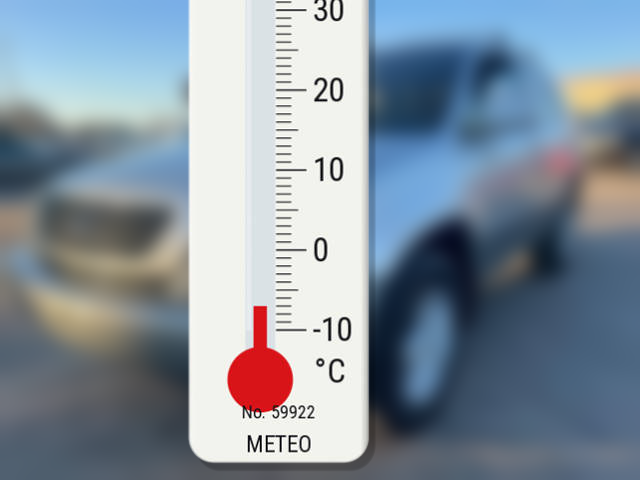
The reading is -7 °C
